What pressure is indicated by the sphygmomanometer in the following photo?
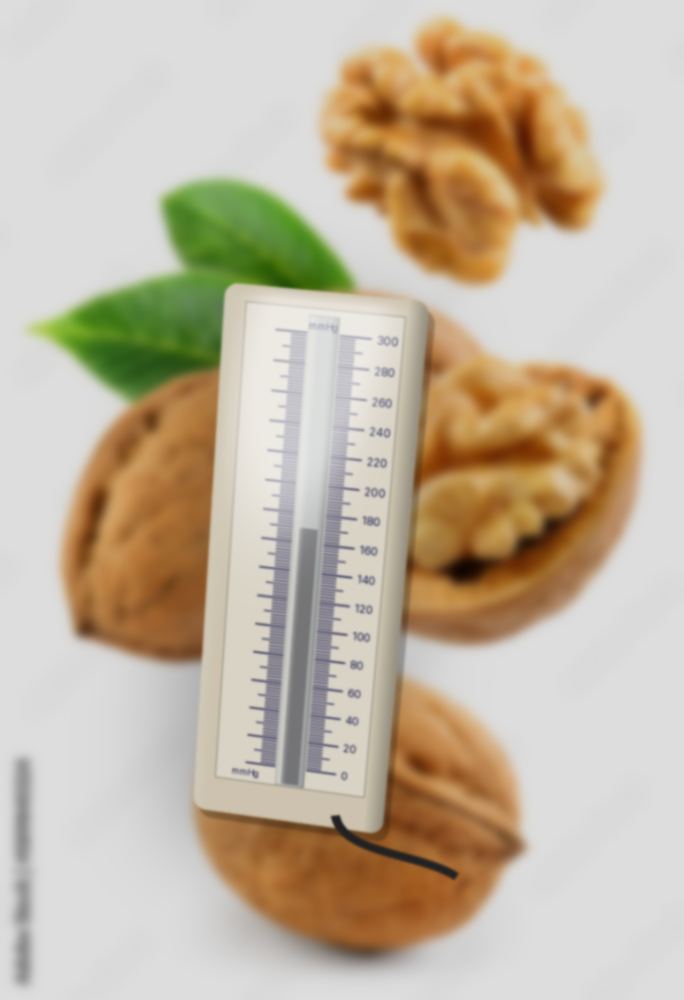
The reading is 170 mmHg
